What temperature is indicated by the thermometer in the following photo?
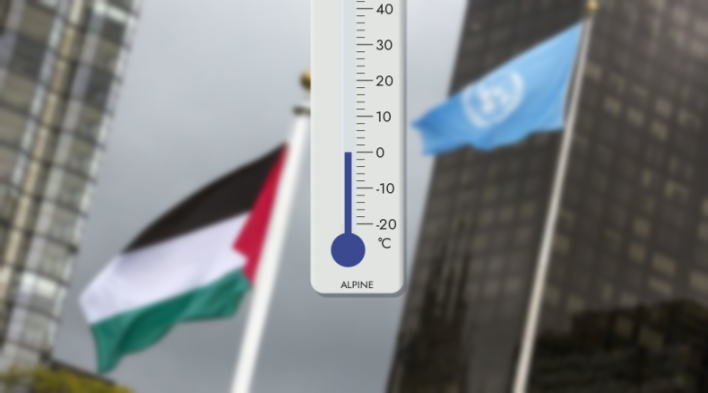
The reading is 0 °C
